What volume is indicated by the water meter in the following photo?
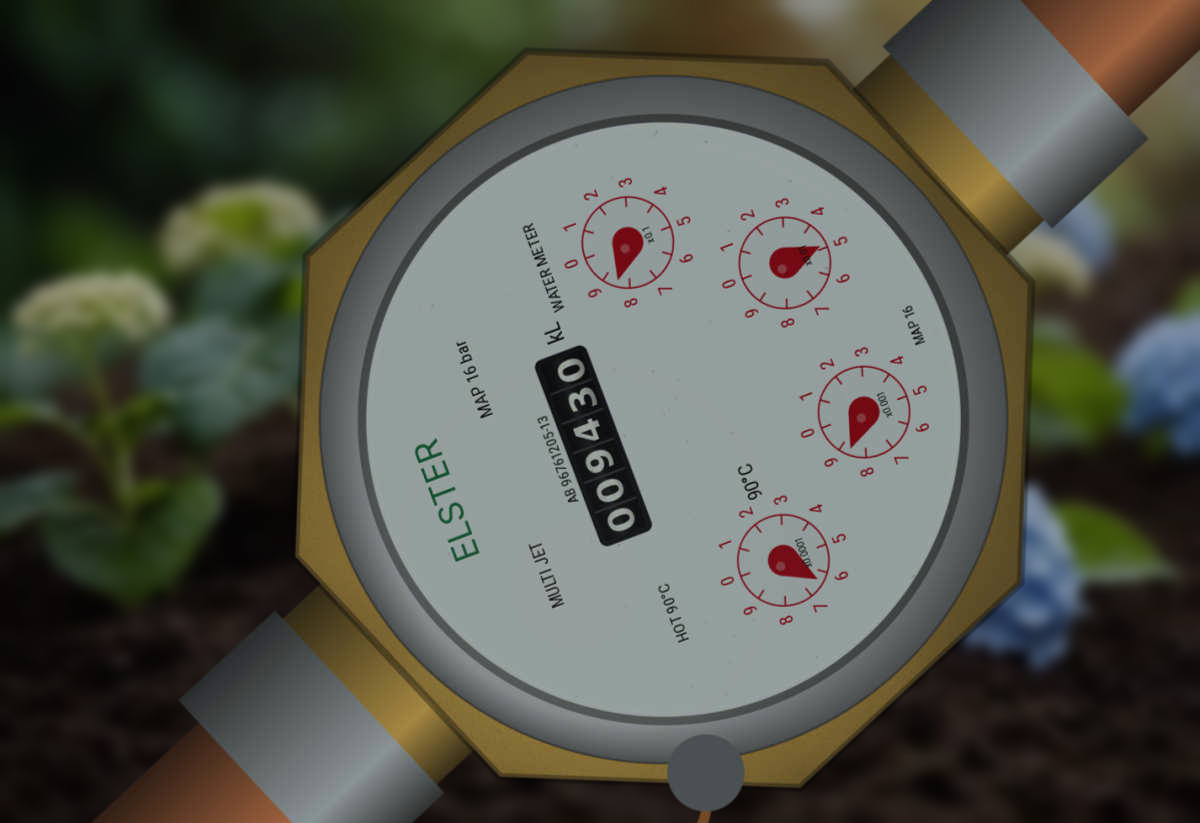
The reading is 9429.8486 kL
